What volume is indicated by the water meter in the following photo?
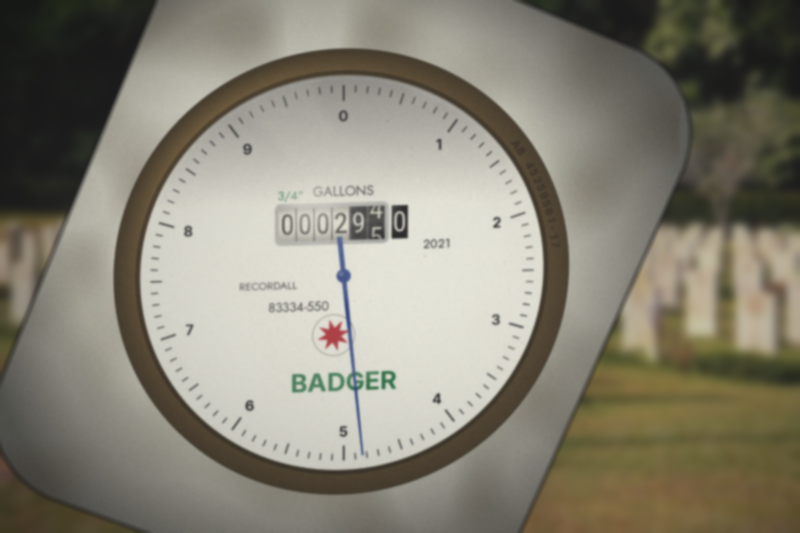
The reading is 2944.8 gal
